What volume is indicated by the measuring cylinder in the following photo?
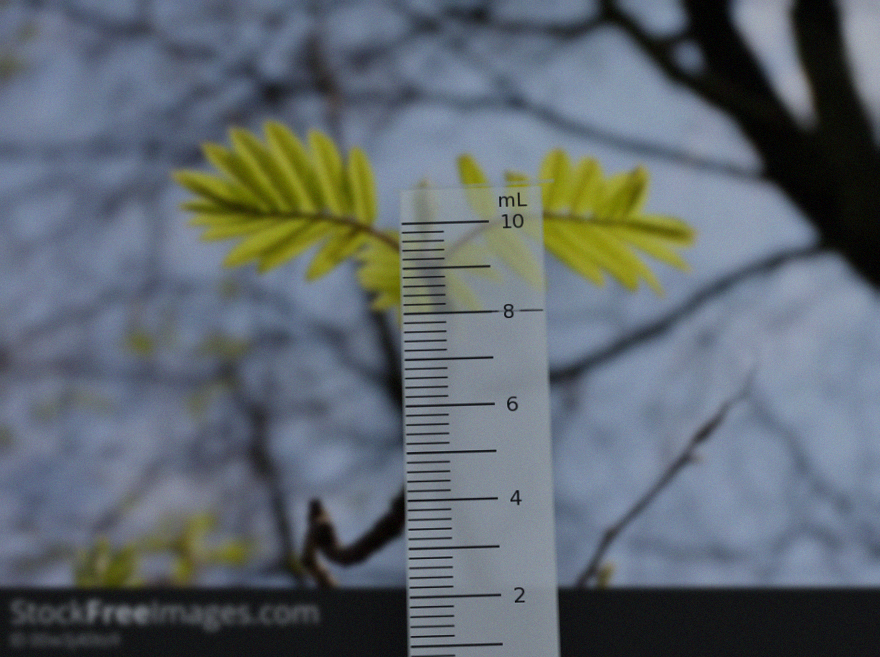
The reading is 8 mL
